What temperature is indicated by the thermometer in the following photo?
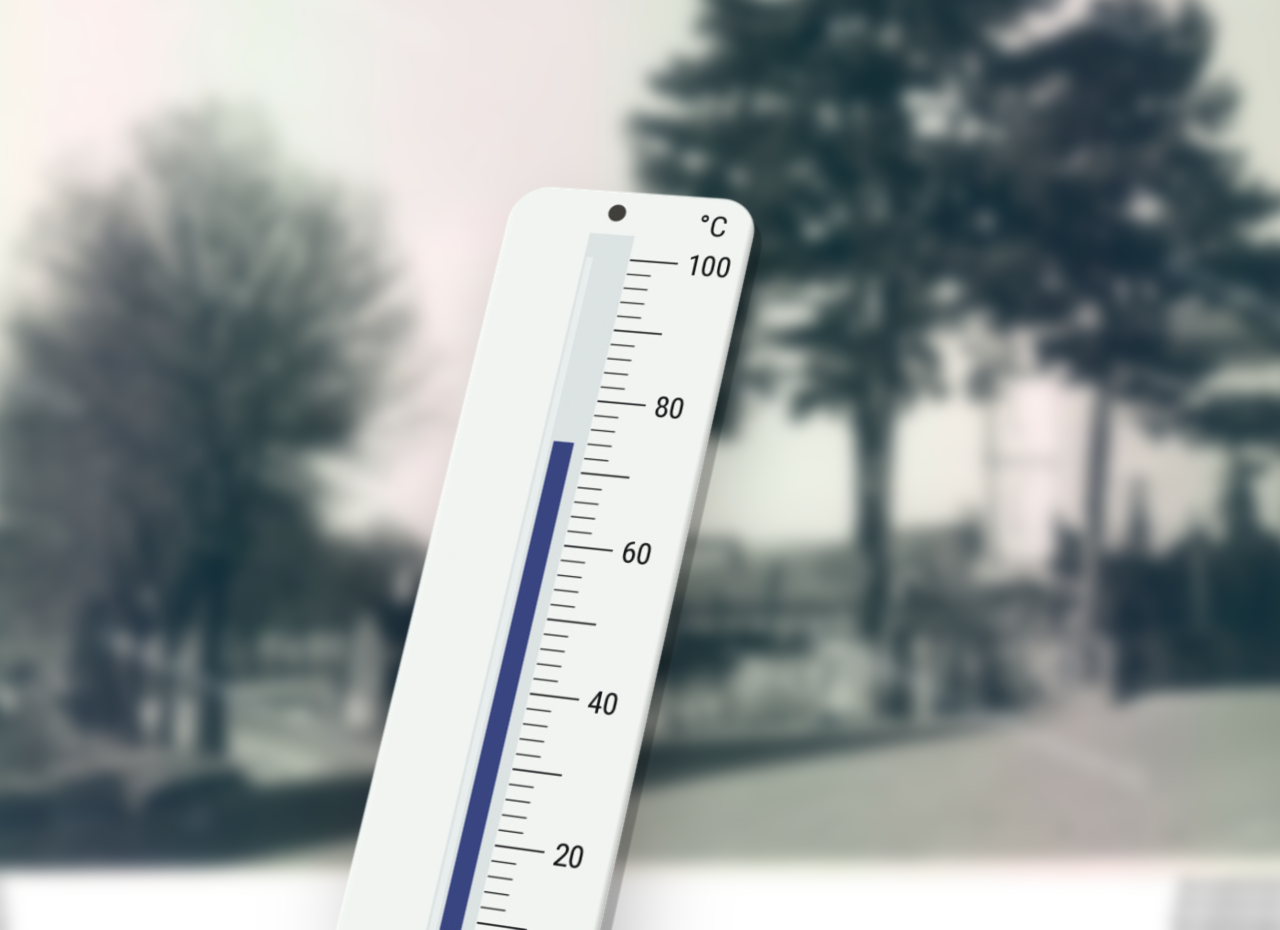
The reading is 74 °C
